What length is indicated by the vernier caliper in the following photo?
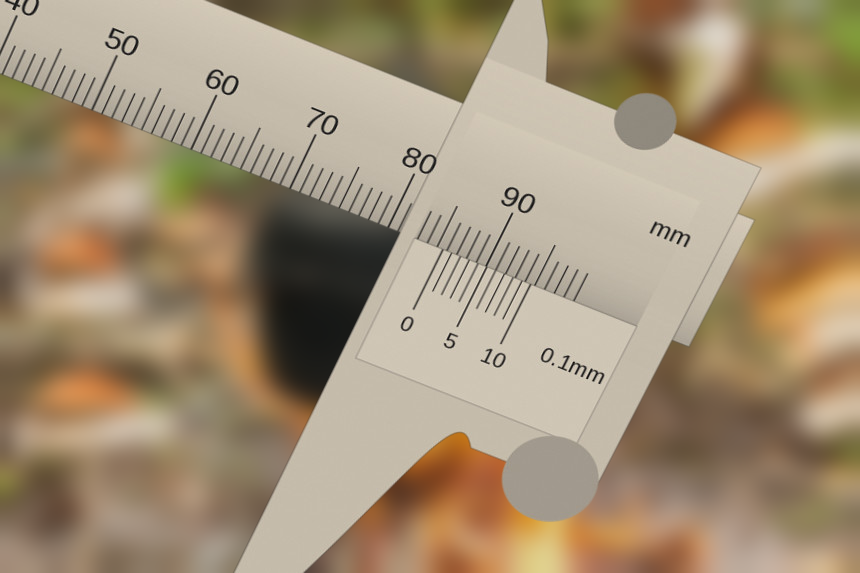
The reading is 85.6 mm
